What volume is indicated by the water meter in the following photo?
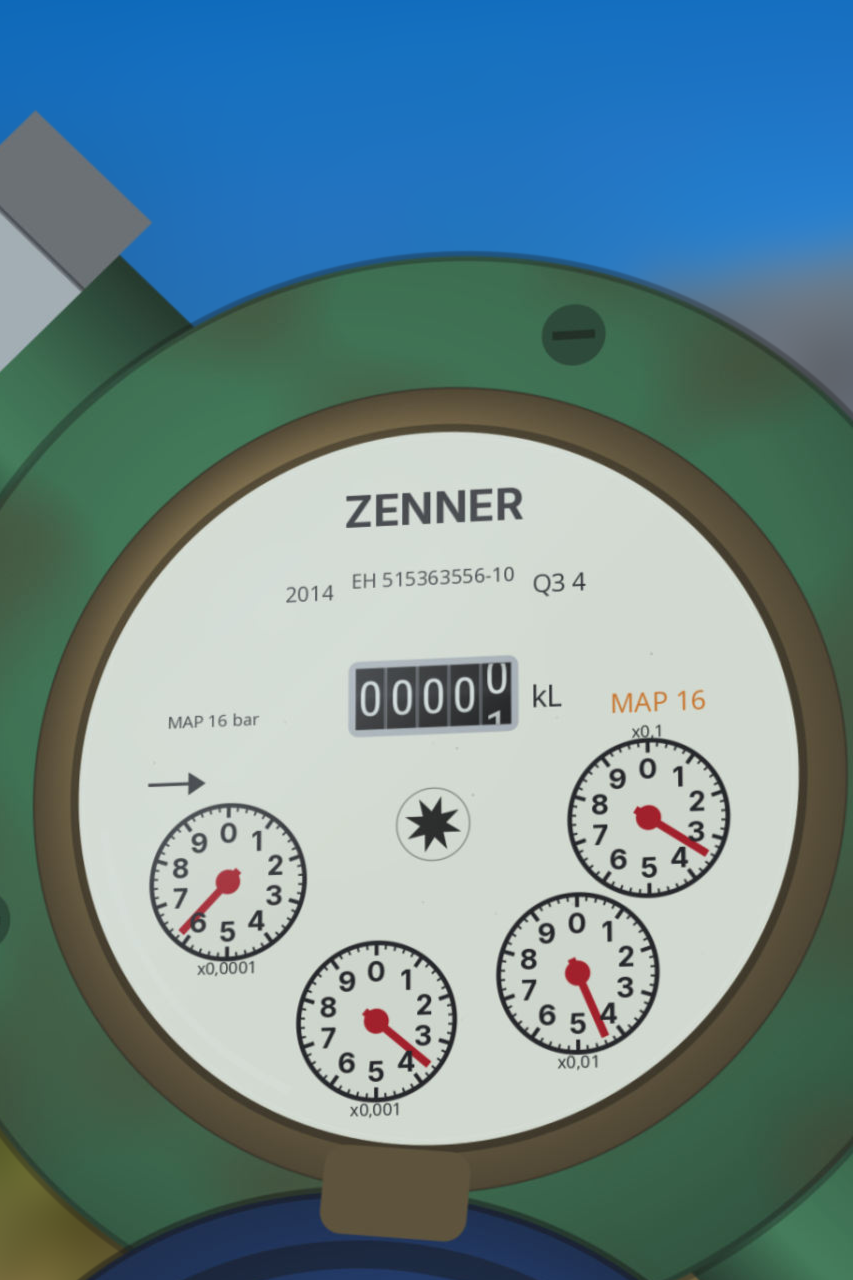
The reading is 0.3436 kL
